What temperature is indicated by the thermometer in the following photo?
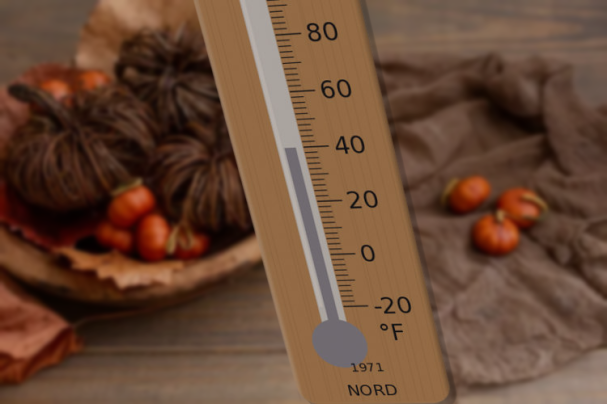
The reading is 40 °F
